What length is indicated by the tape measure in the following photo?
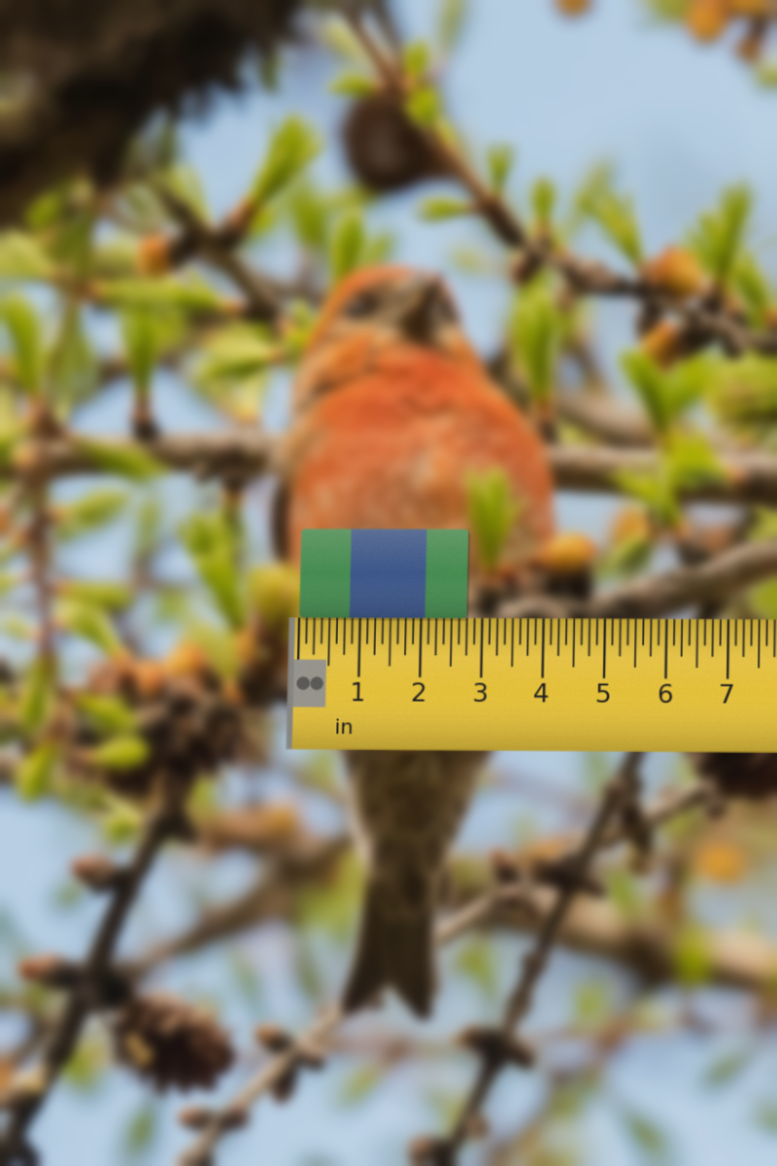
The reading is 2.75 in
